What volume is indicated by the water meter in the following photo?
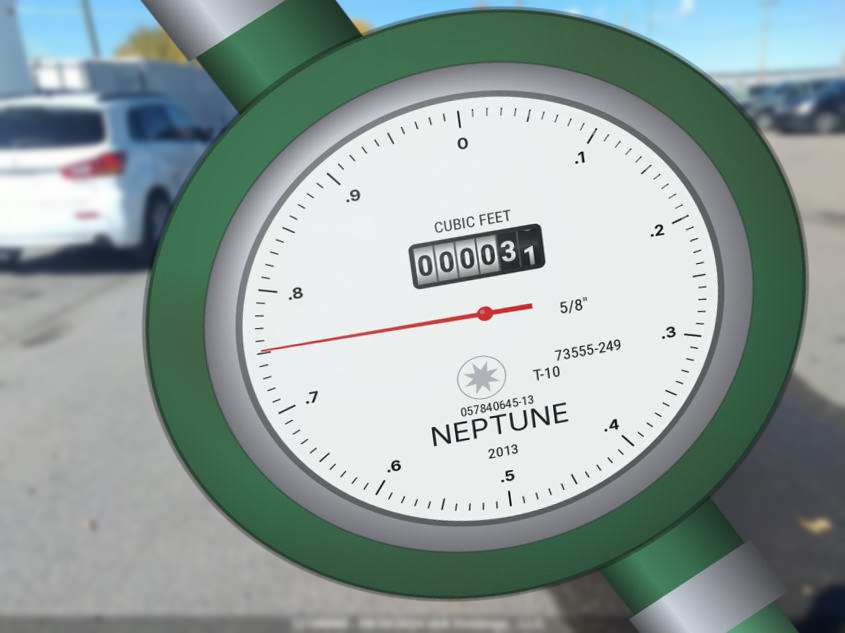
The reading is 30.75 ft³
